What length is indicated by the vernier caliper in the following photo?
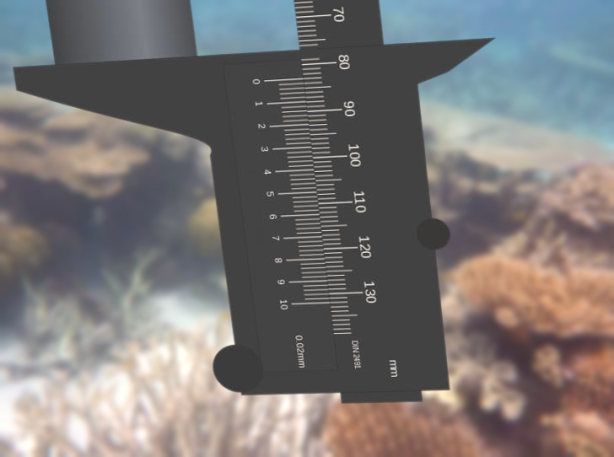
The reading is 83.0 mm
